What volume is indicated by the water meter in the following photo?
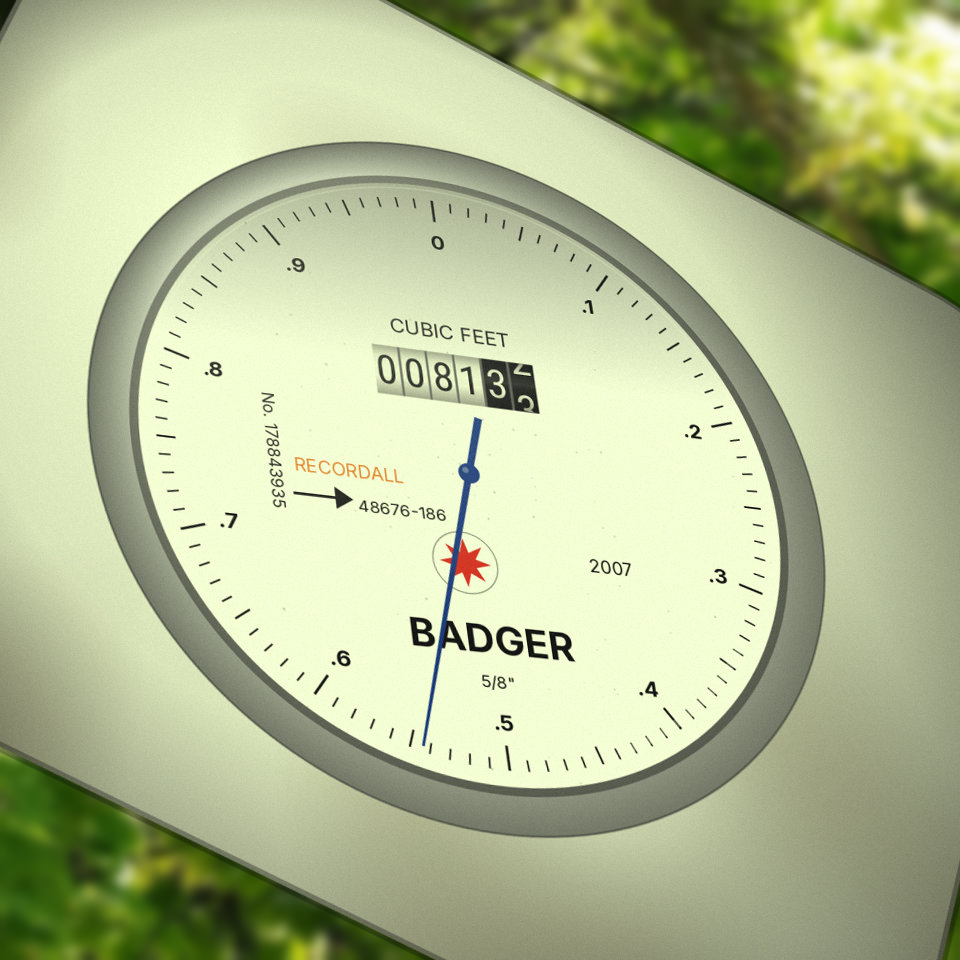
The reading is 8132.54 ft³
